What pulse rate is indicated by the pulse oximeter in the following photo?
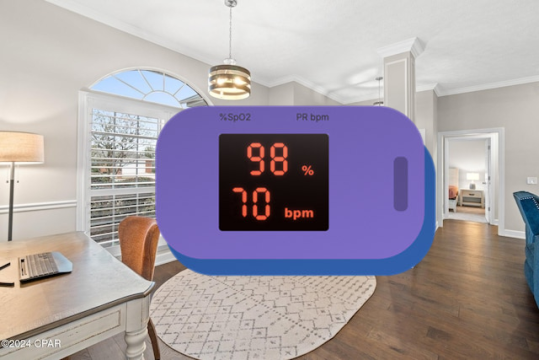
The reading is 70 bpm
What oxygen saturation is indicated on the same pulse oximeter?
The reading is 98 %
